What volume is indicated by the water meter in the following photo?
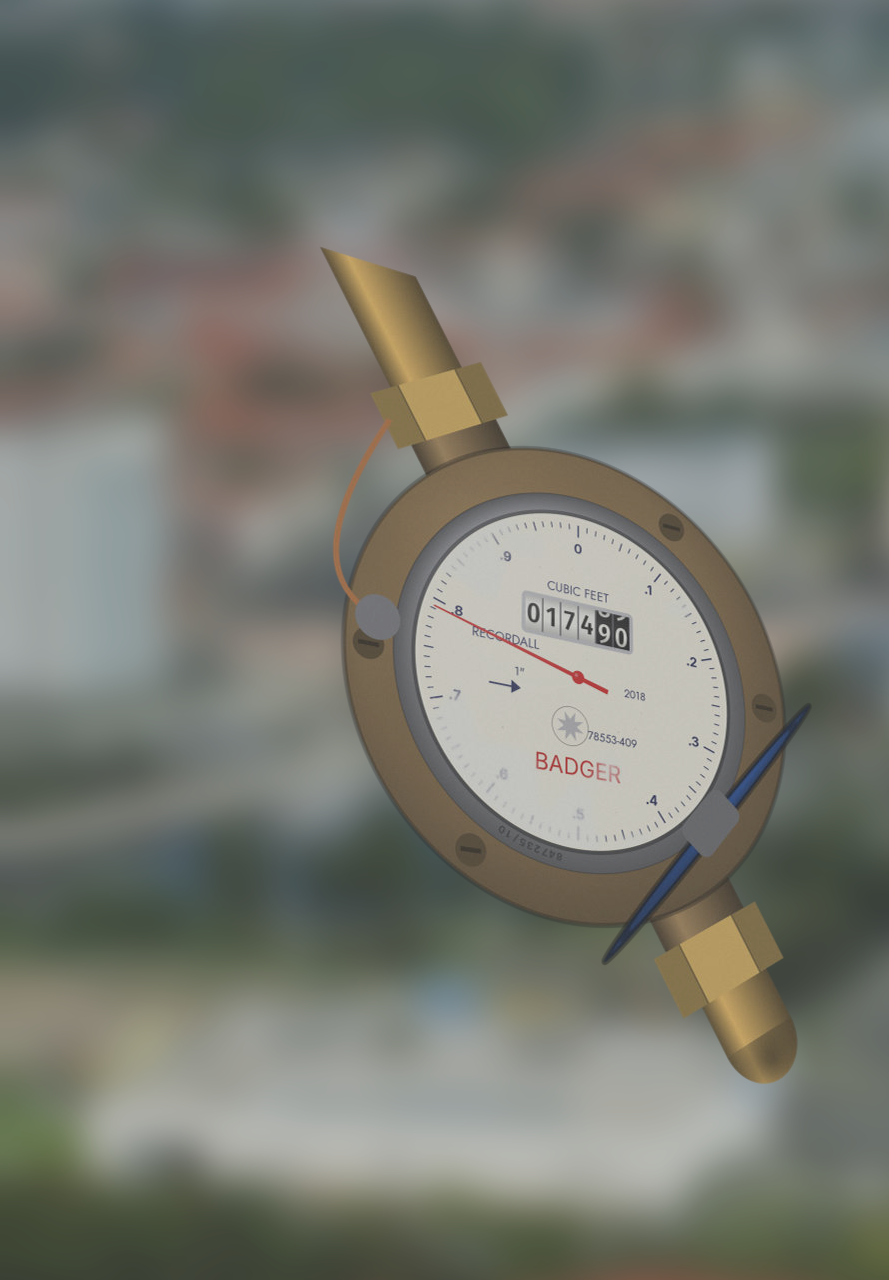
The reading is 17489.79 ft³
